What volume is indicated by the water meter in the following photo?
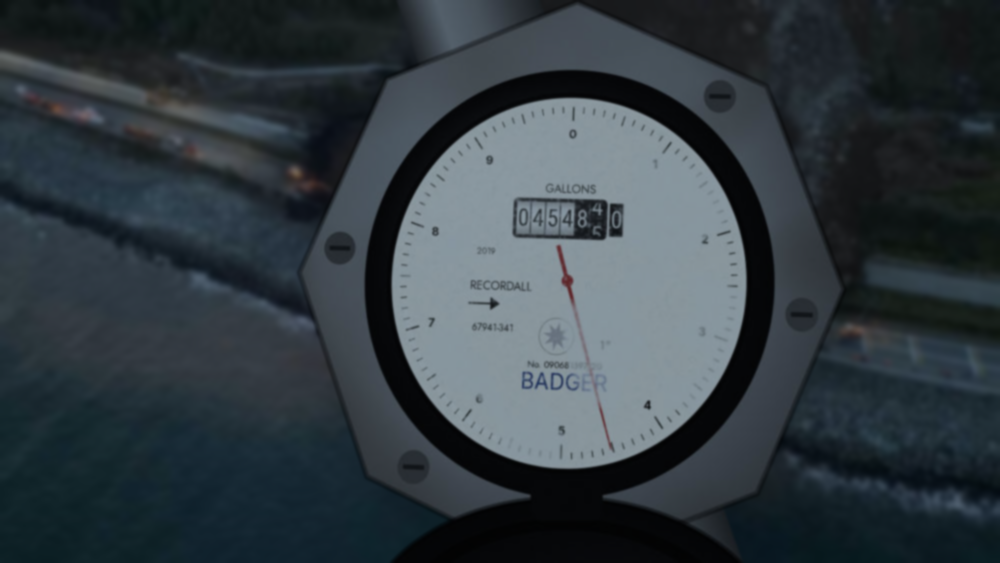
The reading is 454844.5 gal
